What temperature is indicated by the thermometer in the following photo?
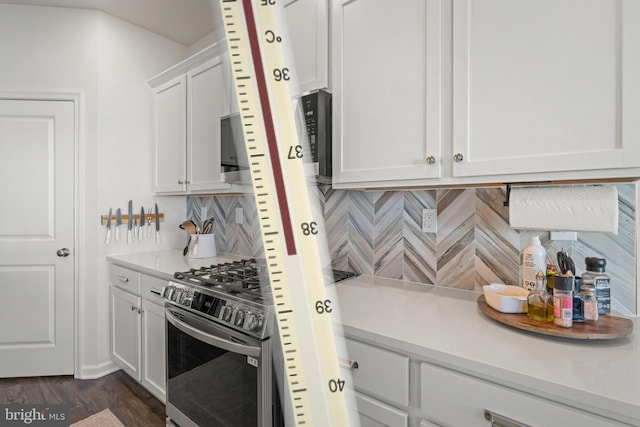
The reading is 38.3 °C
